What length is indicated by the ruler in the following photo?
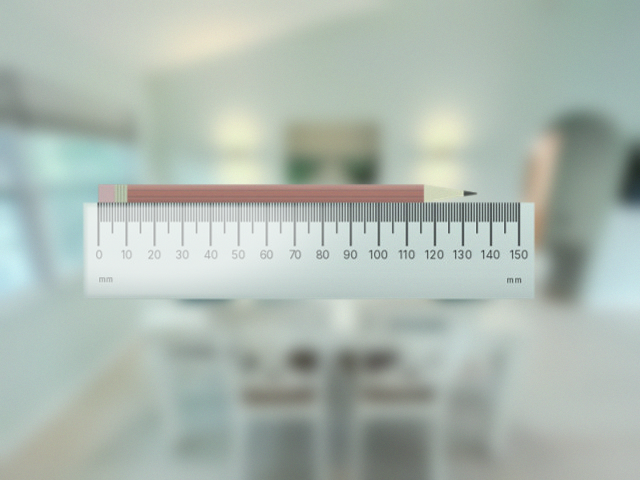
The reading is 135 mm
